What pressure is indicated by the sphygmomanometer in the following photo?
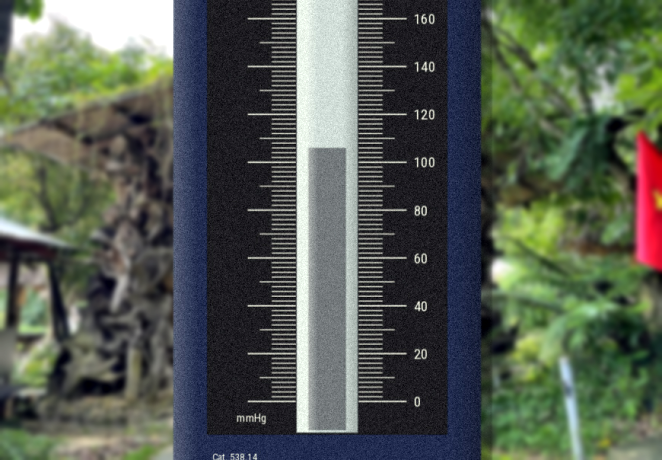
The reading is 106 mmHg
